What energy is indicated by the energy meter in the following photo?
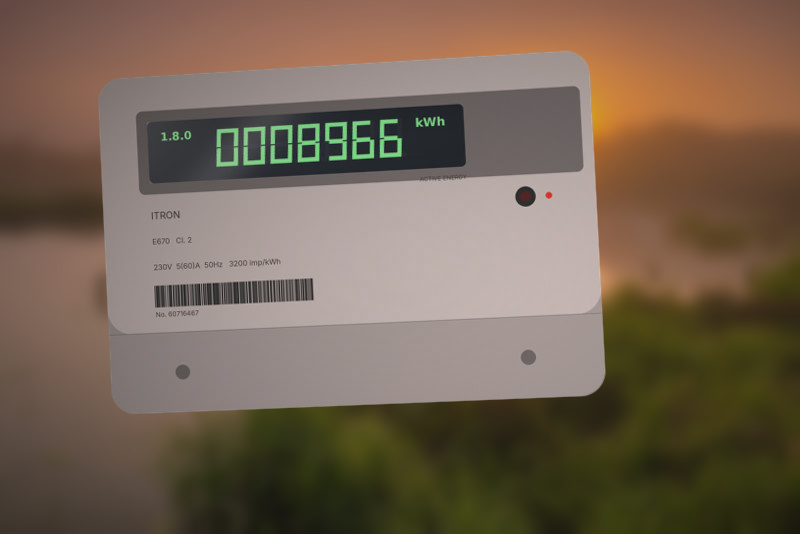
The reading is 8966 kWh
